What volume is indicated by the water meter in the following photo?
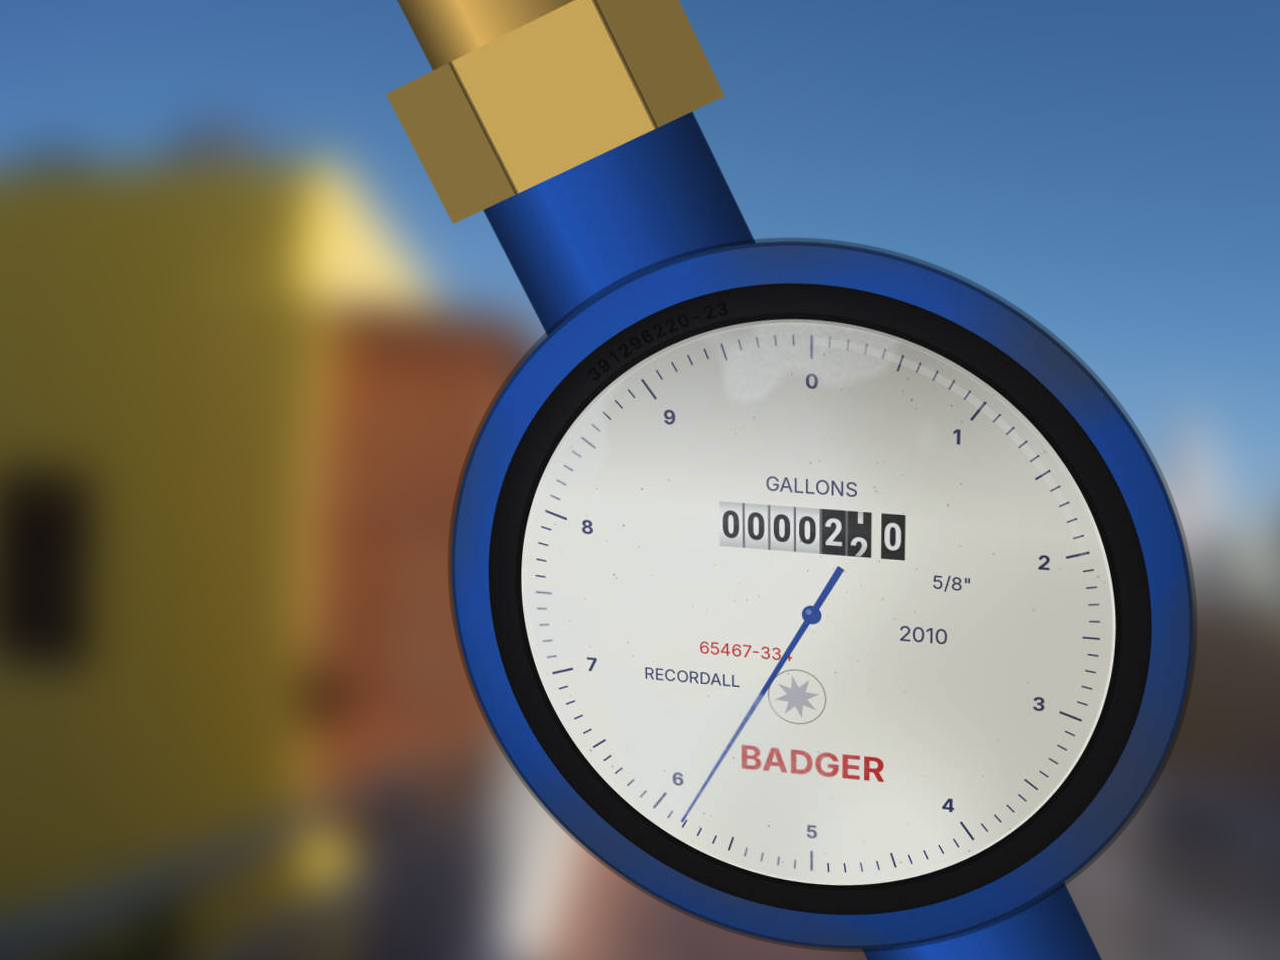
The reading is 215.8 gal
